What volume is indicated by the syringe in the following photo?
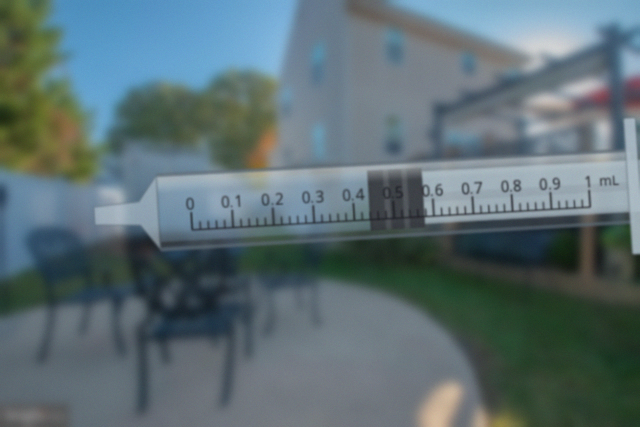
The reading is 0.44 mL
